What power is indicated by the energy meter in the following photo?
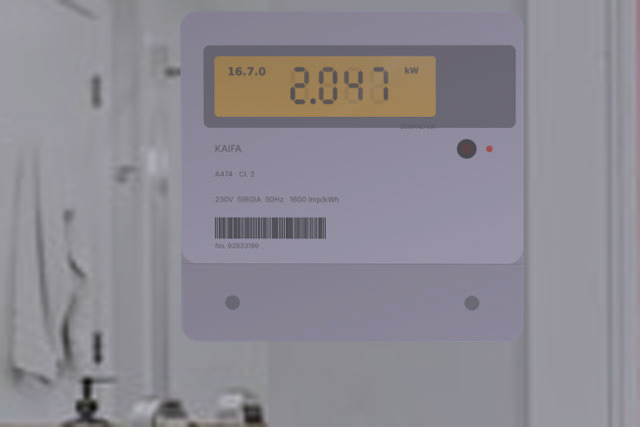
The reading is 2.047 kW
